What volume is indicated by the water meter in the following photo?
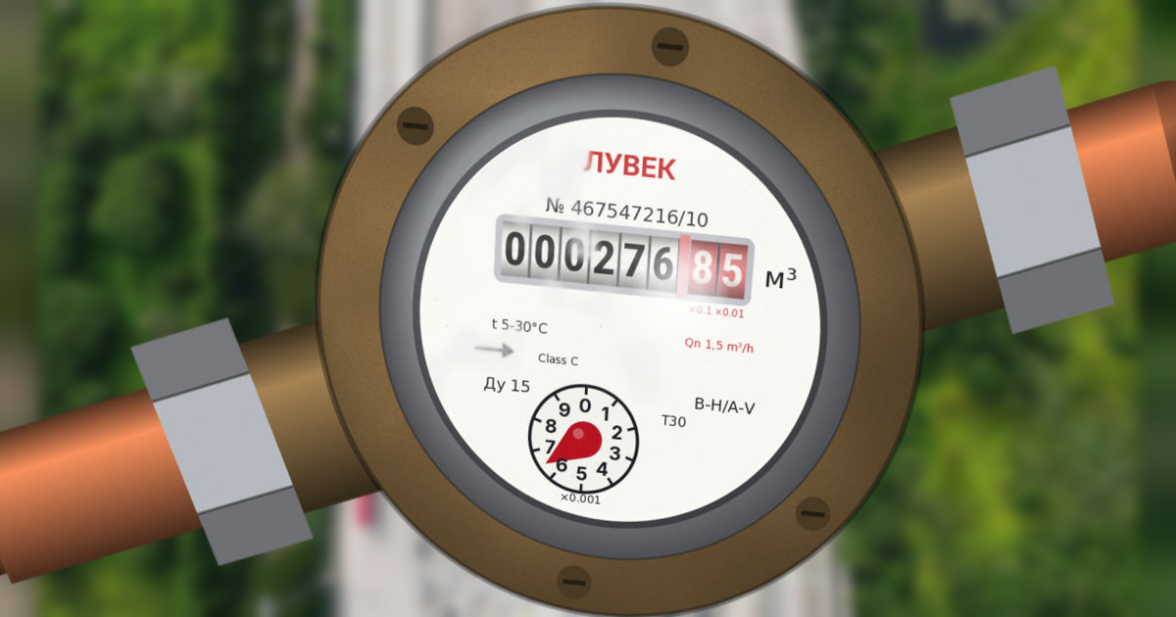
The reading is 276.856 m³
